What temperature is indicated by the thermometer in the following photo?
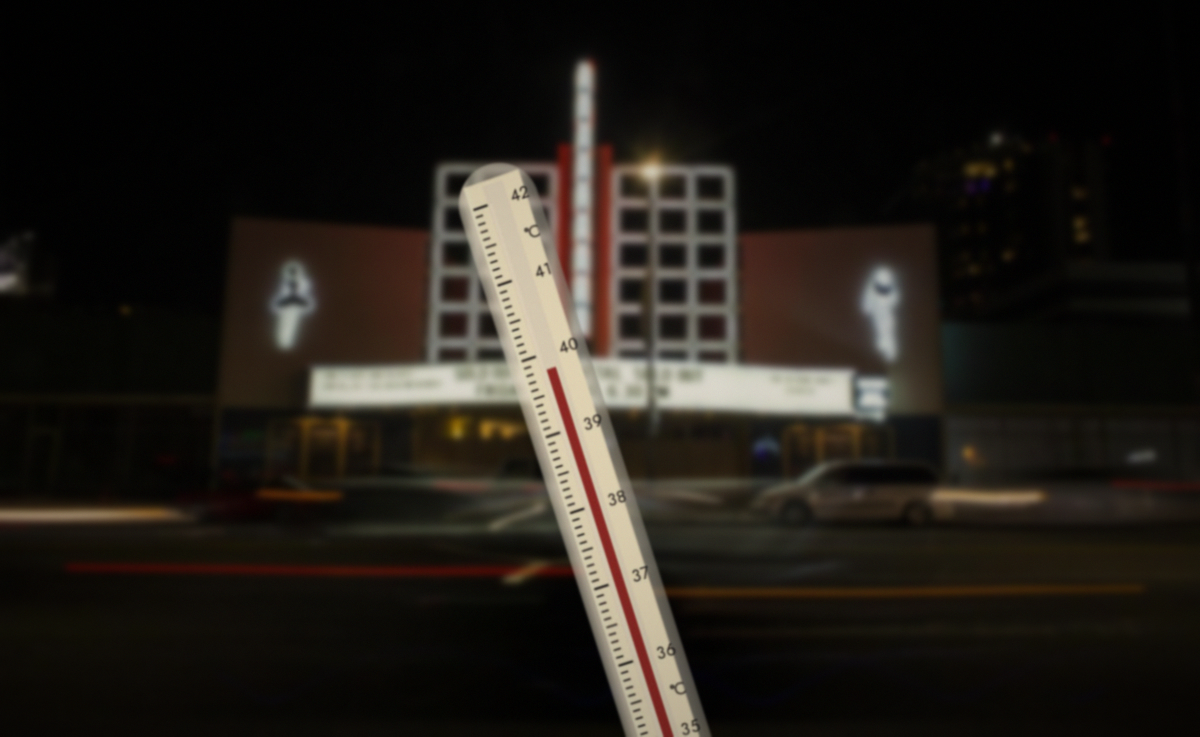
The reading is 39.8 °C
